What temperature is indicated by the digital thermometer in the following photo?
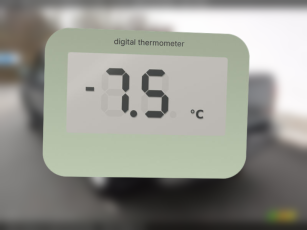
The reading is -7.5 °C
